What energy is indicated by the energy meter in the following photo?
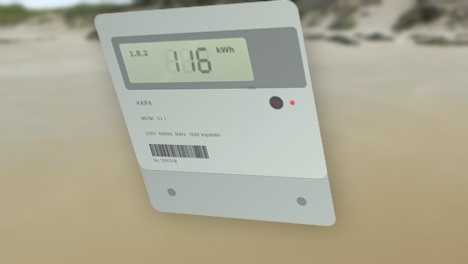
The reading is 116 kWh
